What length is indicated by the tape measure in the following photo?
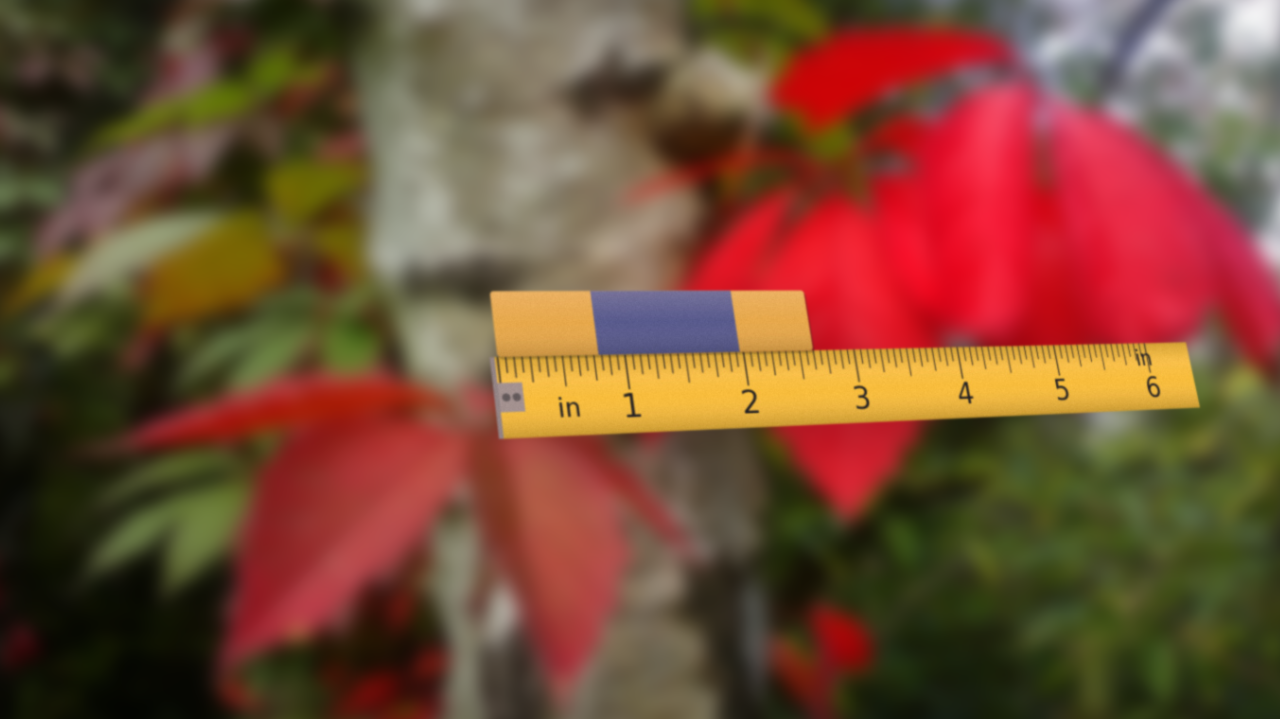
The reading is 2.625 in
